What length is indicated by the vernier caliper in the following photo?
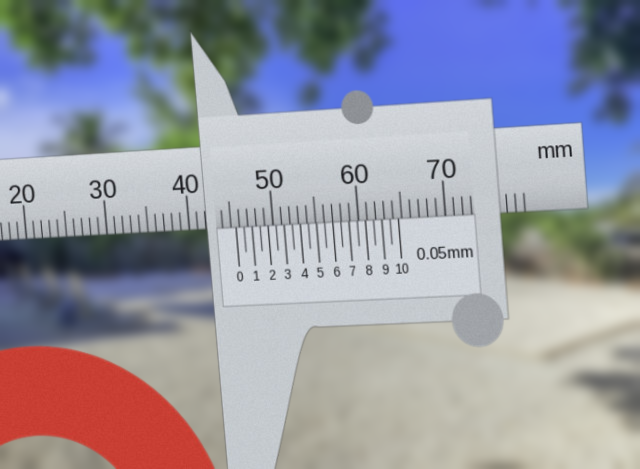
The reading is 45.6 mm
